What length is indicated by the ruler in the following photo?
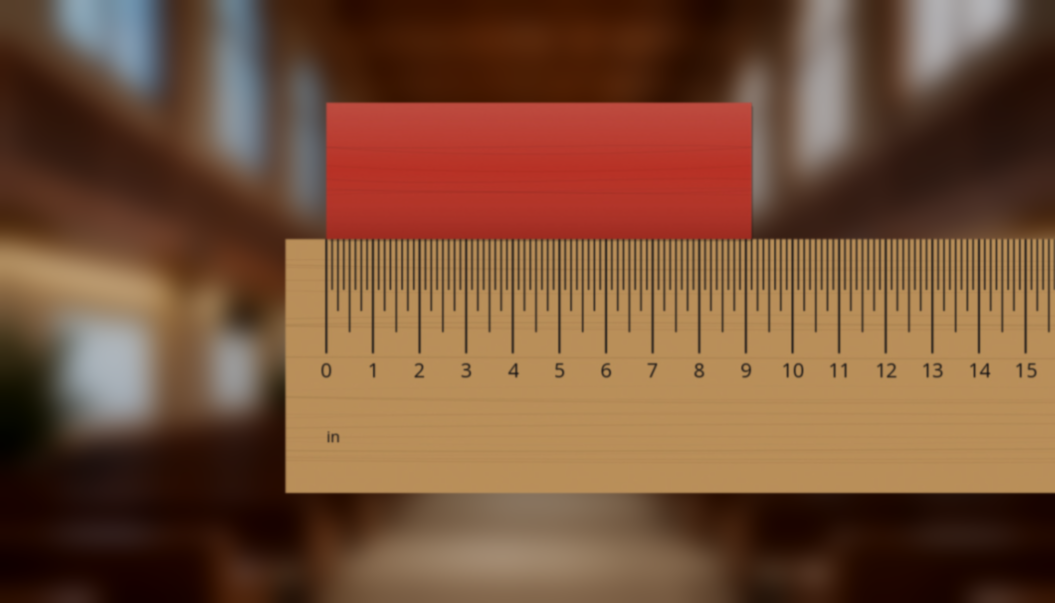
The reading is 9.125 in
